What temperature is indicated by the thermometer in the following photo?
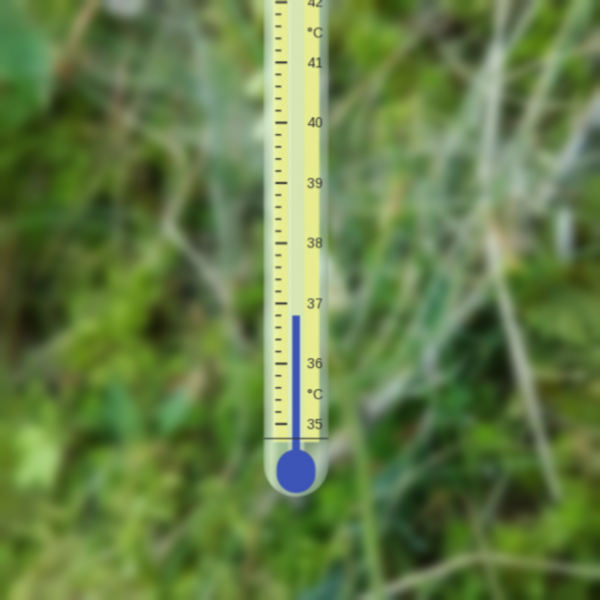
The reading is 36.8 °C
